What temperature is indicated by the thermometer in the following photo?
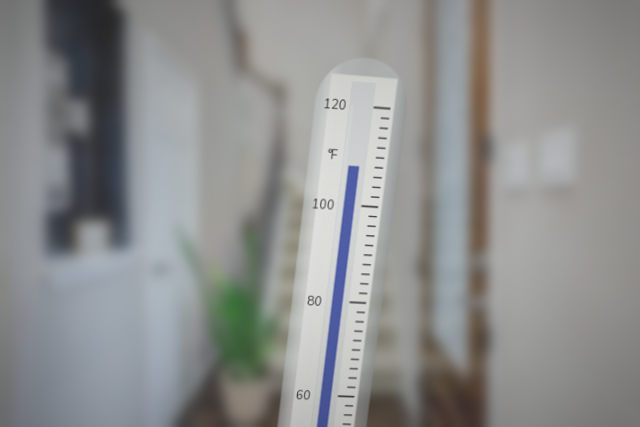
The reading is 108 °F
